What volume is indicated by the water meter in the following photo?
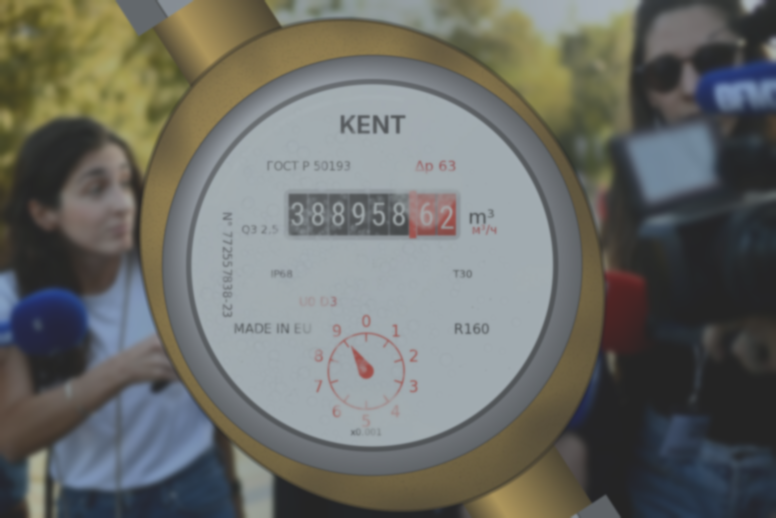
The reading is 388958.619 m³
